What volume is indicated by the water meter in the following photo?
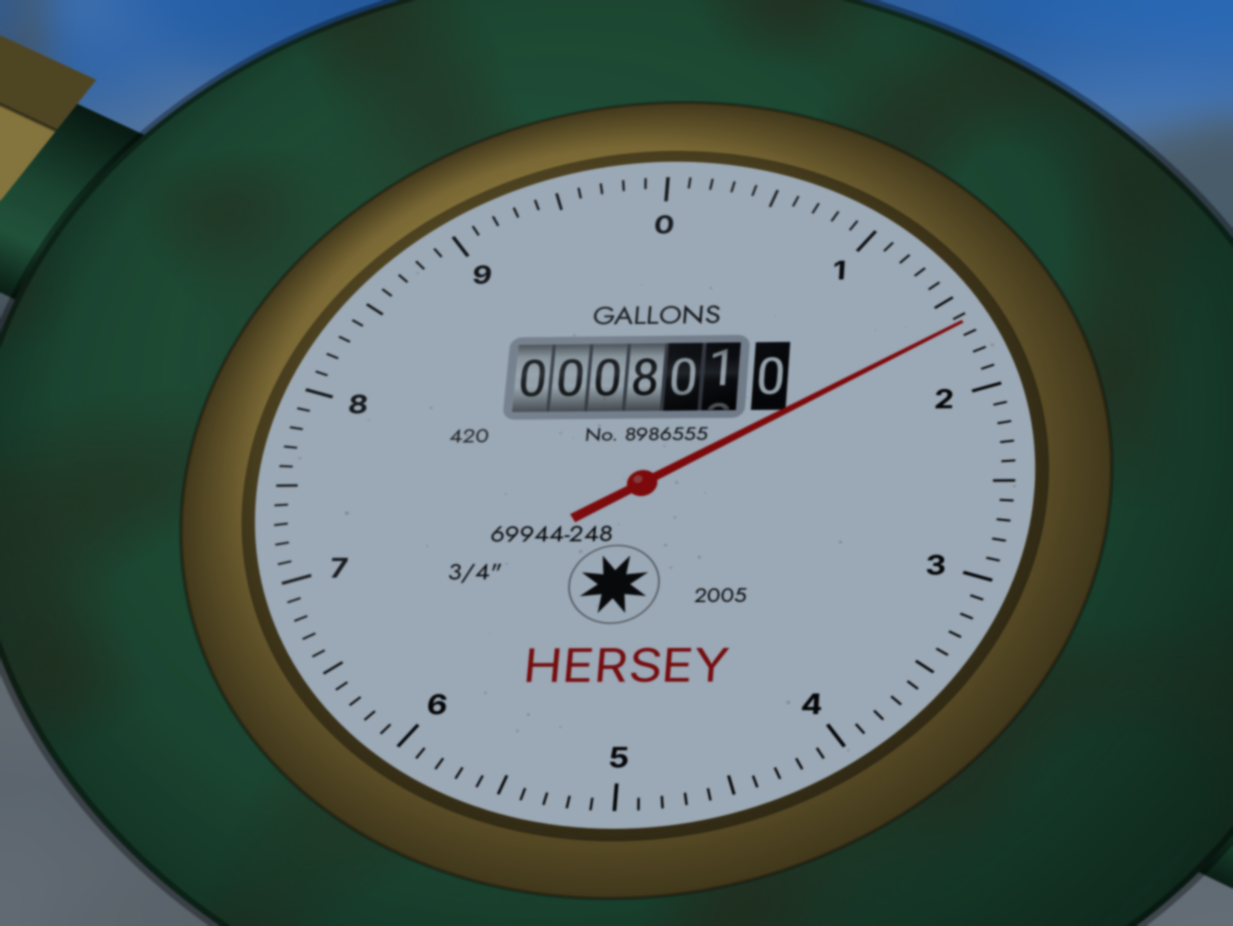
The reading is 8011.6 gal
